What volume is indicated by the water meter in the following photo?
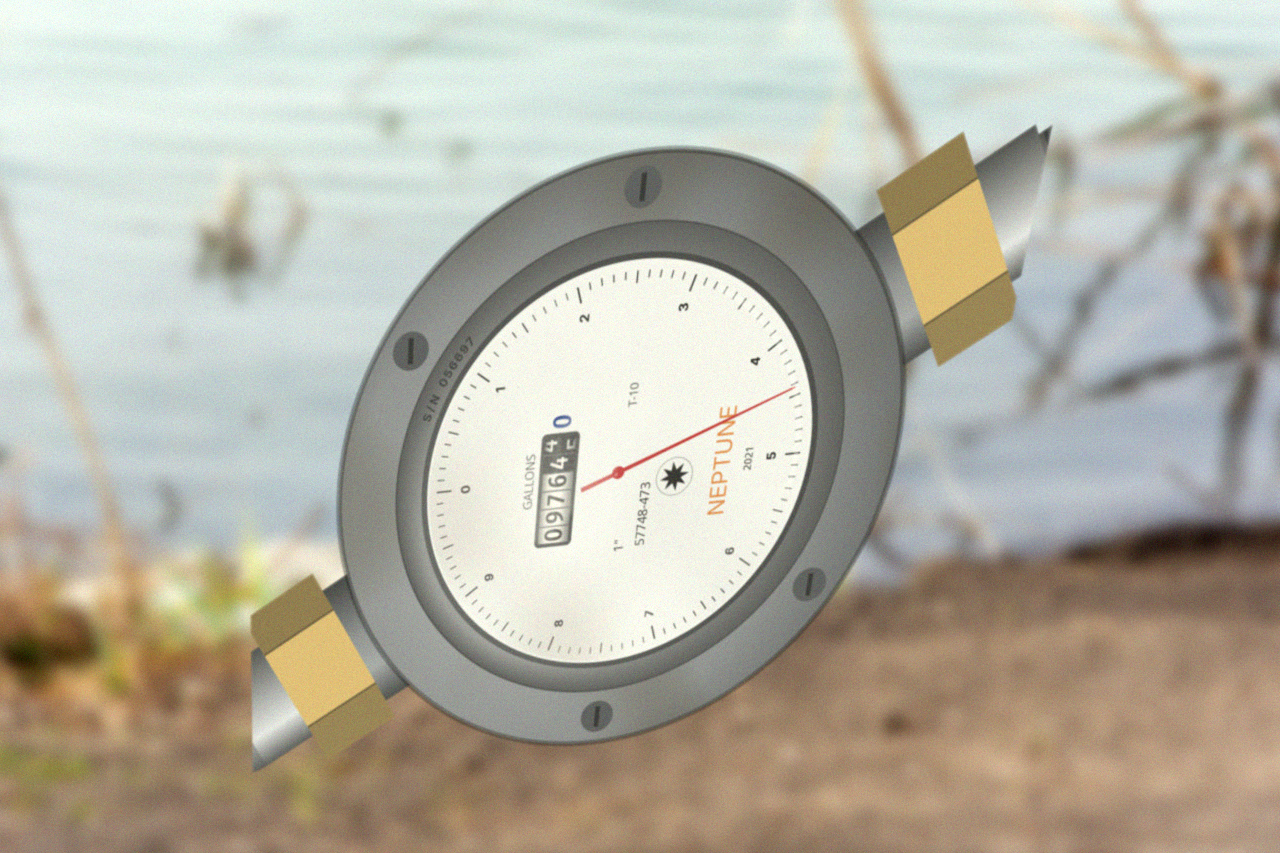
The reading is 976444.4 gal
